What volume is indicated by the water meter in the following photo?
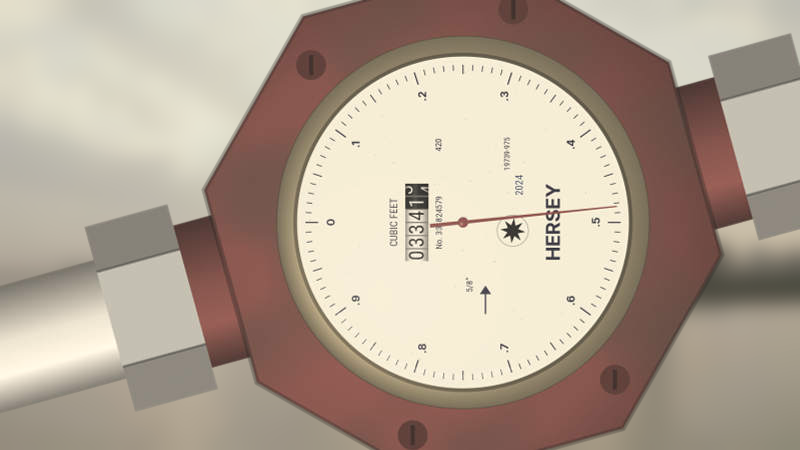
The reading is 33413.48 ft³
